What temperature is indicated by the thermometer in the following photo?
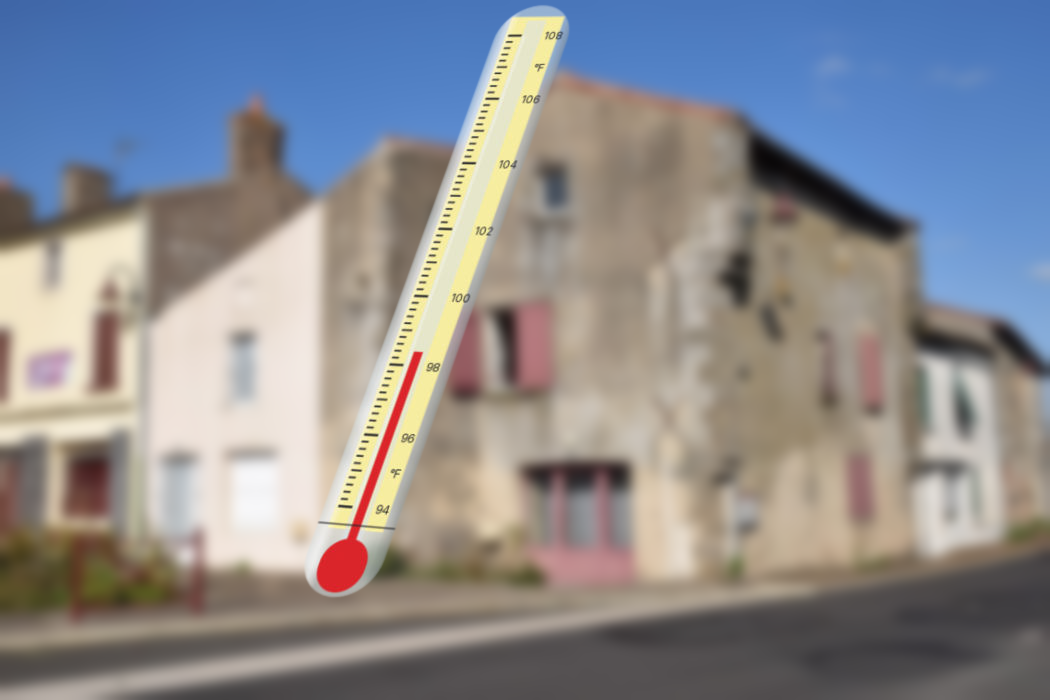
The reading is 98.4 °F
